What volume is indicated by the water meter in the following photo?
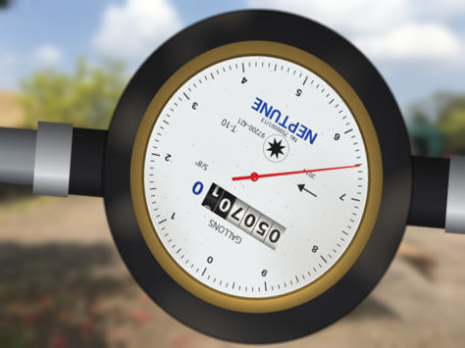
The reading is 507006.5 gal
